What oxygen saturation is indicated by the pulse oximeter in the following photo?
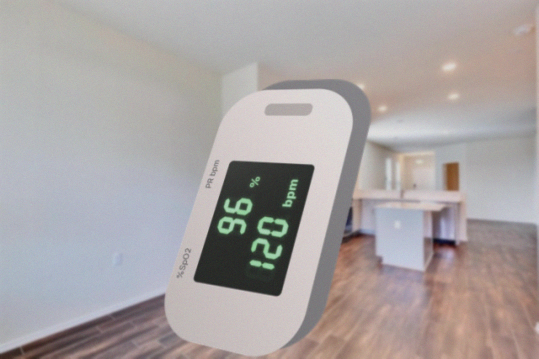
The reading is 96 %
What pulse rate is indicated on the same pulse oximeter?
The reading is 120 bpm
